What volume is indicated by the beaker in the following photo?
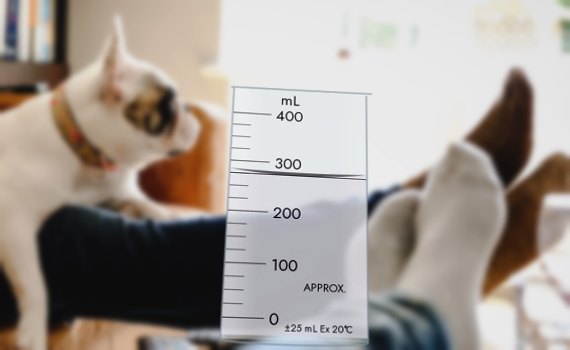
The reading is 275 mL
